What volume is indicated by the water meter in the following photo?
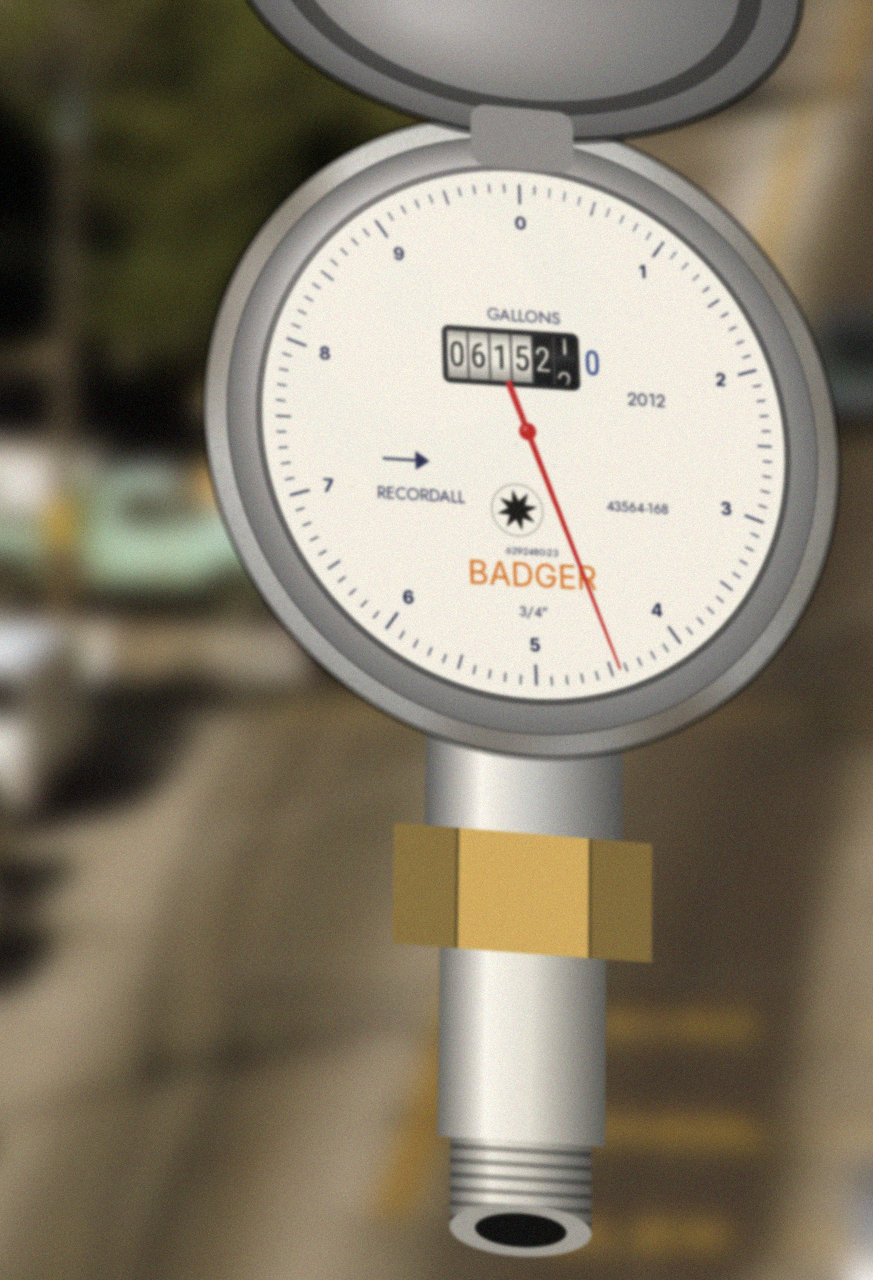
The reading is 615214.4 gal
